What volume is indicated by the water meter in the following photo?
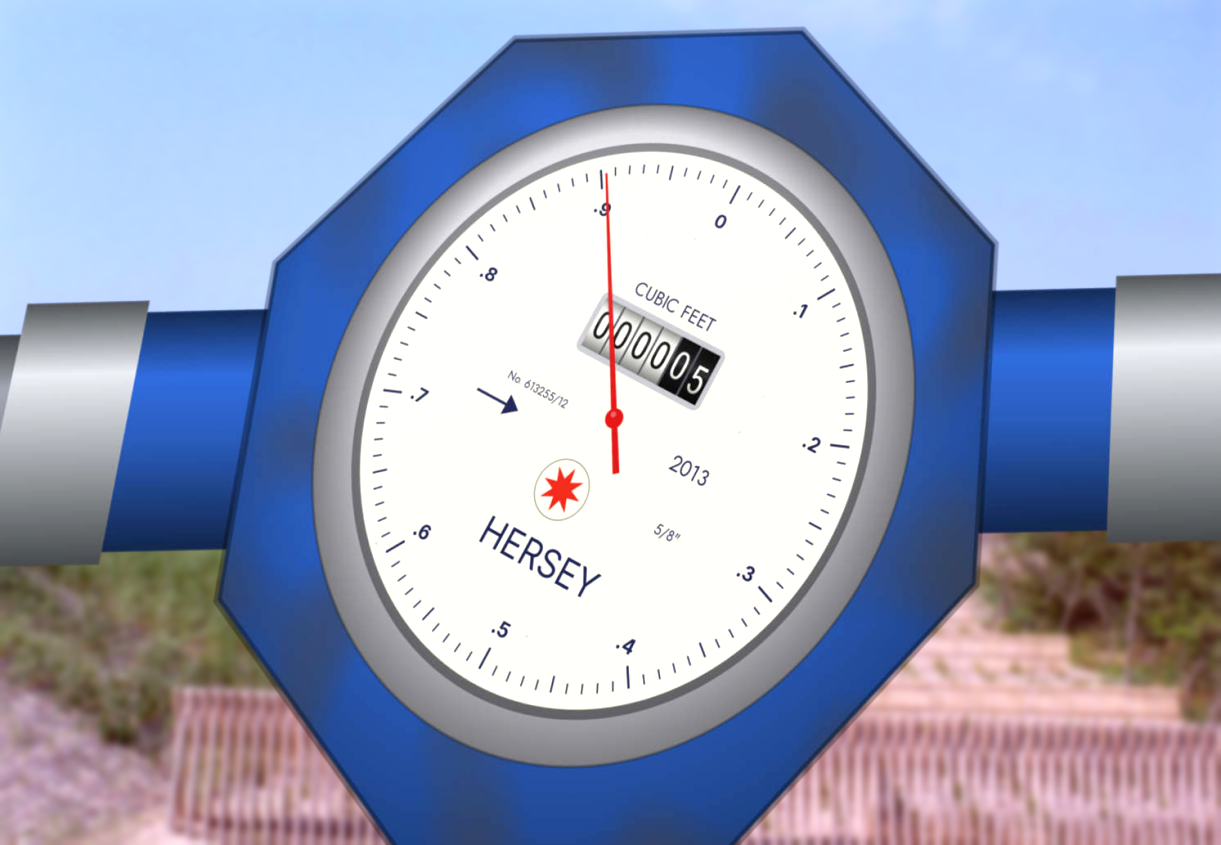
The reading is 4.90 ft³
